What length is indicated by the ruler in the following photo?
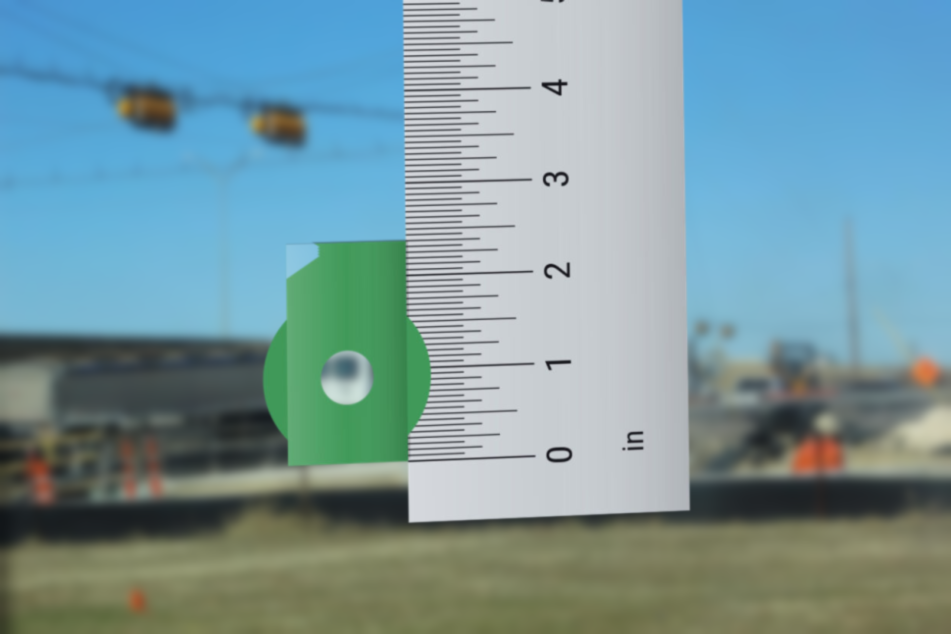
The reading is 2.375 in
